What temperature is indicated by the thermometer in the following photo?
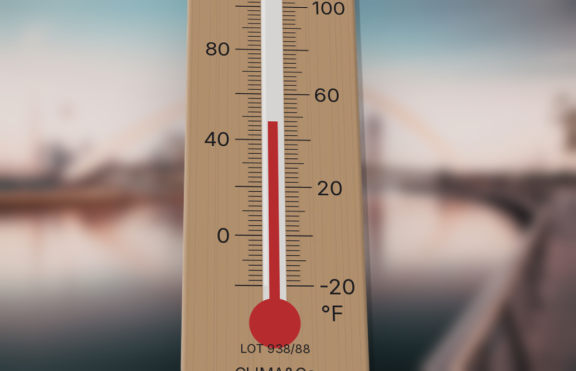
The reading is 48 °F
